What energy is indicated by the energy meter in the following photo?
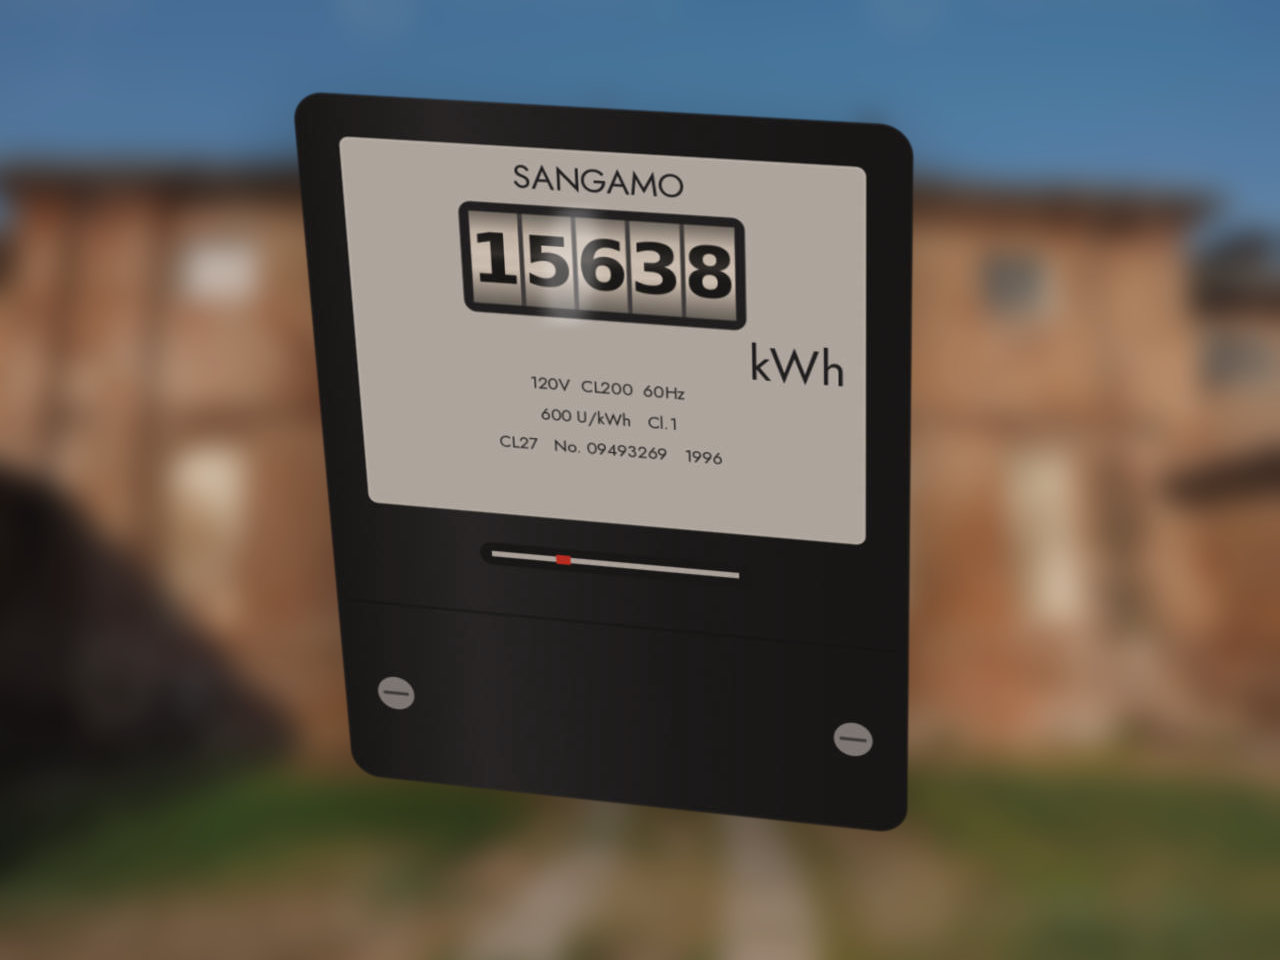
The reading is 15638 kWh
